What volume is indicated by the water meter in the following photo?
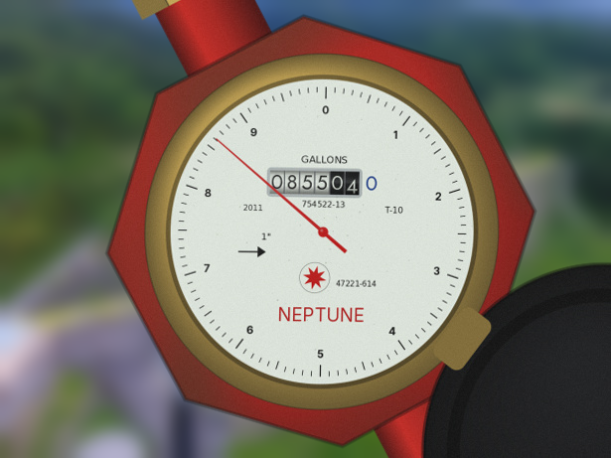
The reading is 855038.6 gal
